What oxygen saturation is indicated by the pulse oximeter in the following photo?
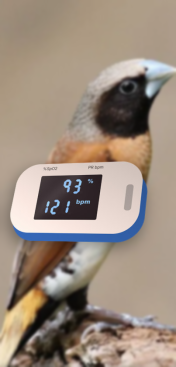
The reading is 93 %
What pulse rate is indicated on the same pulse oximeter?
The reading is 121 bpm
